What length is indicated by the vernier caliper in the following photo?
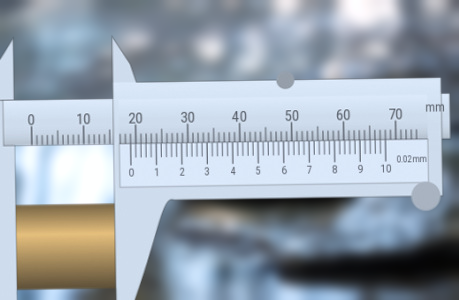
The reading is 19.0 mm
